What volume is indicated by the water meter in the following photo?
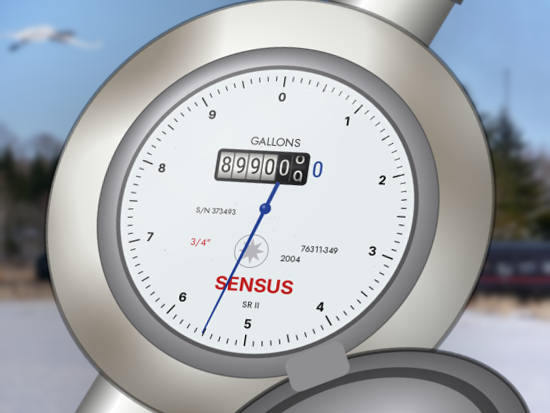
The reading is 8990085.5 gal
